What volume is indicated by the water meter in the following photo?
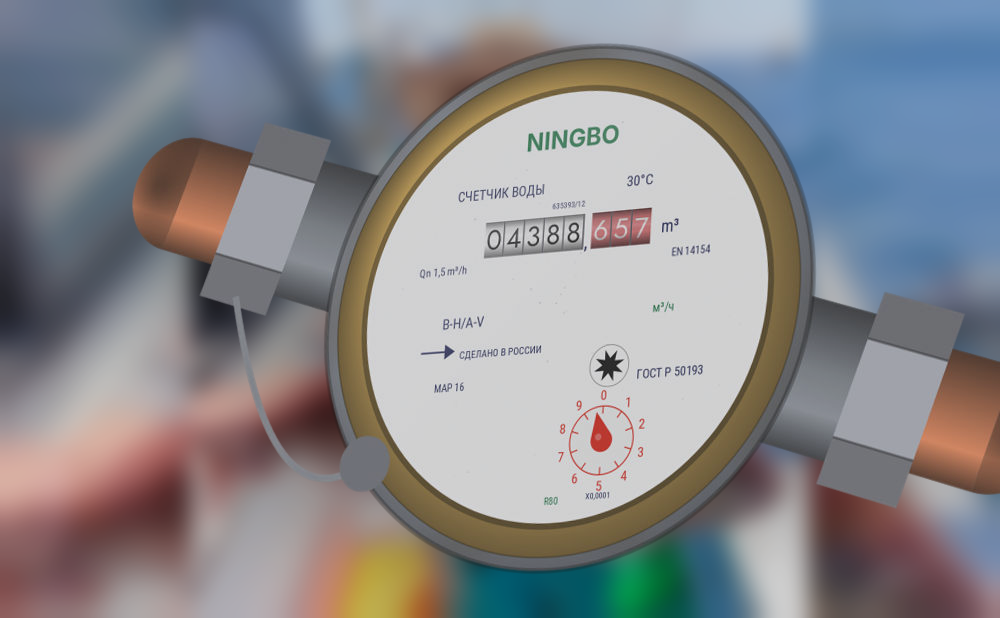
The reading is 4388.6569 m³
